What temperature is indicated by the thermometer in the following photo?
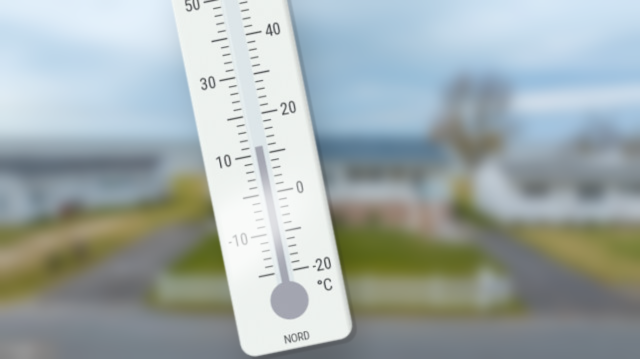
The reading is 12 °C
